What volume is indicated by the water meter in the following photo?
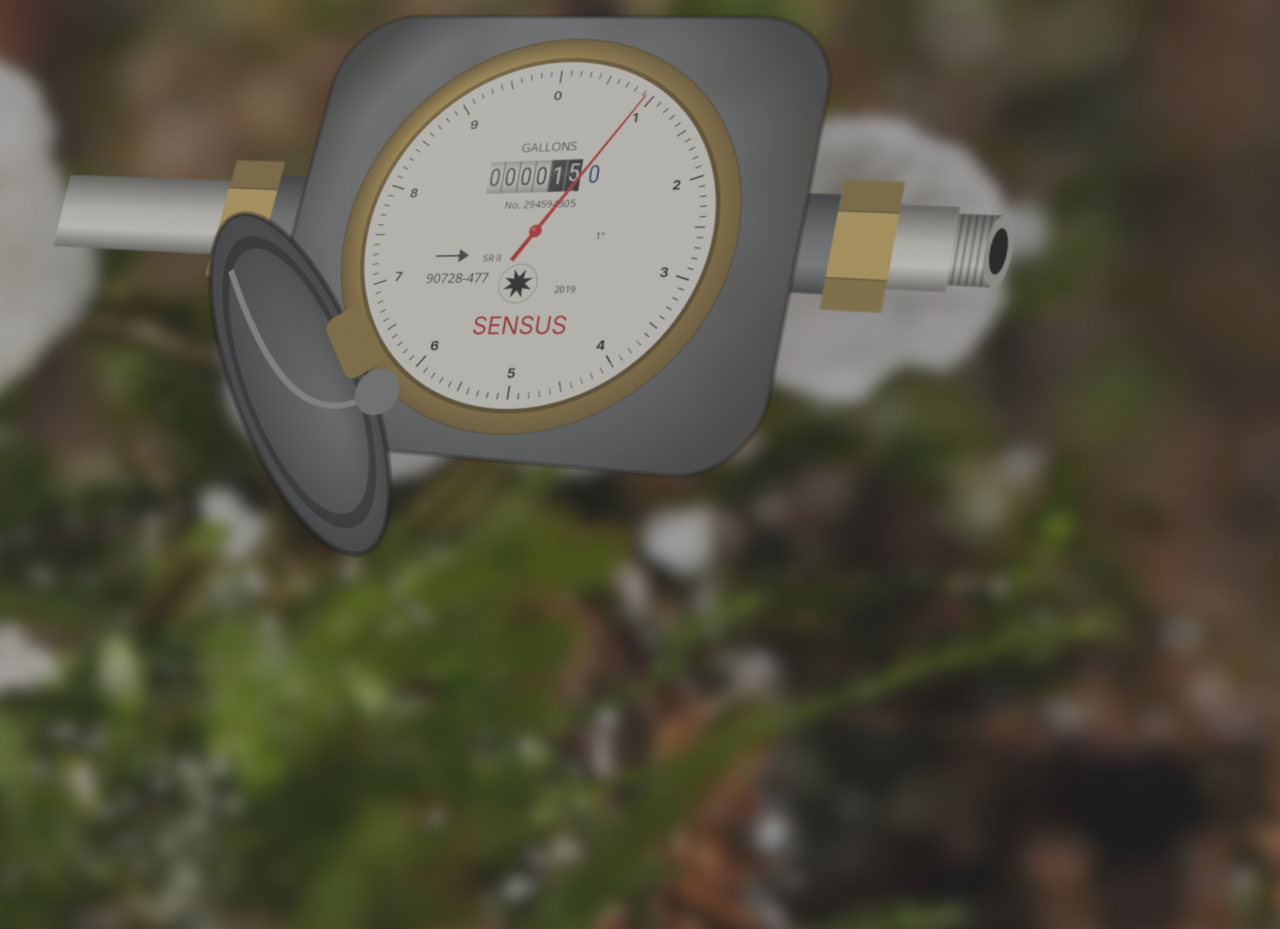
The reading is 150.9 gal
